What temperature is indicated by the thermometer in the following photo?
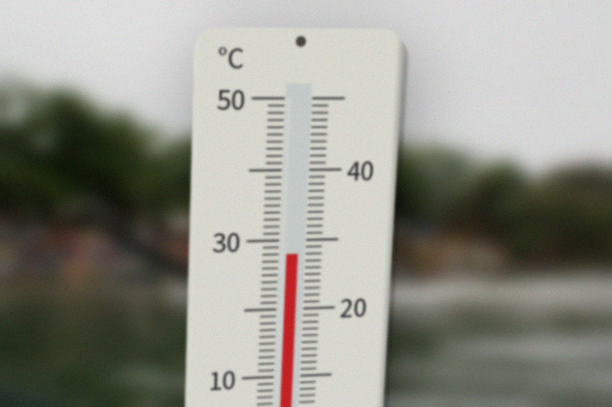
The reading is 28 °C
